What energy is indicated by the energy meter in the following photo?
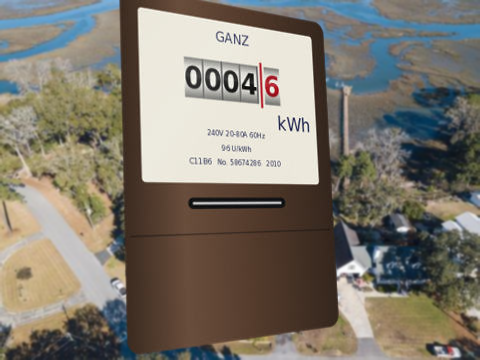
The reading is 4.6 kWh
